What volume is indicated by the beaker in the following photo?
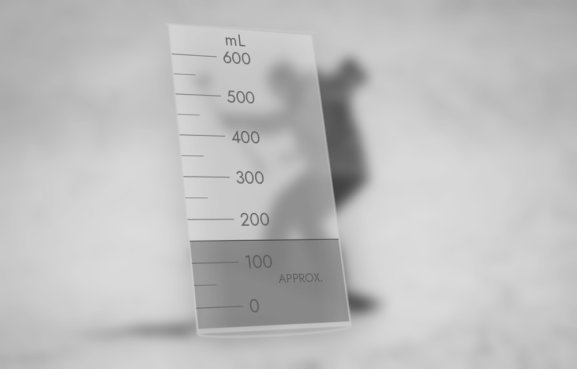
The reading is 150 mL
